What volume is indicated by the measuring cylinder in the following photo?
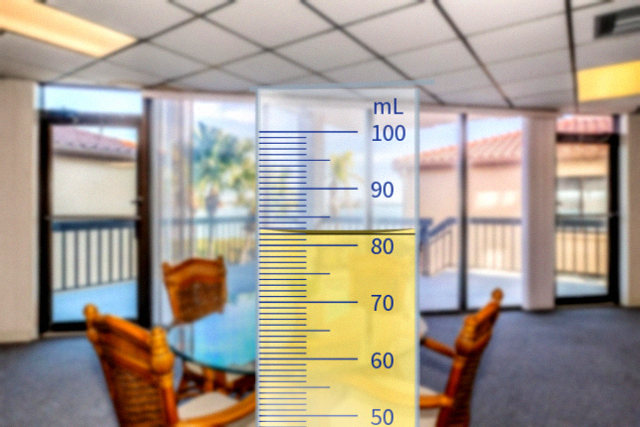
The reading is 82 mL
